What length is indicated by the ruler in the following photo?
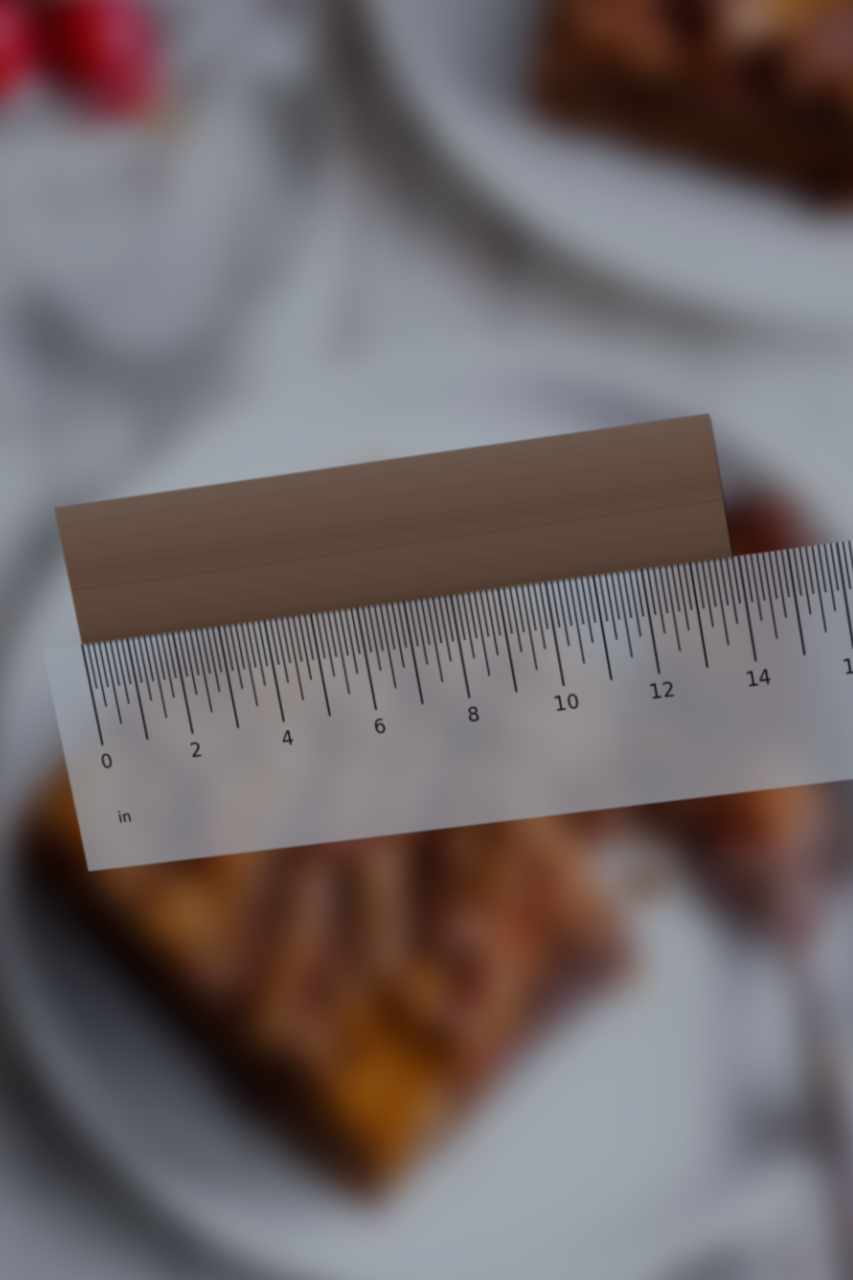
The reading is 13.875 in
